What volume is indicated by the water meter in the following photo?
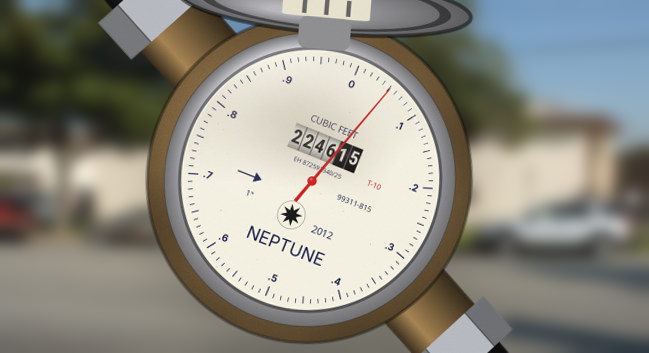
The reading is 224615.05 ft³
